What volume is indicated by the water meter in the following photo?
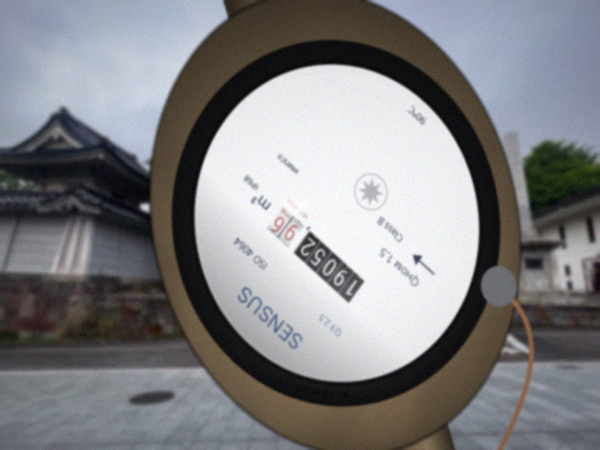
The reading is 19052.96 m³
